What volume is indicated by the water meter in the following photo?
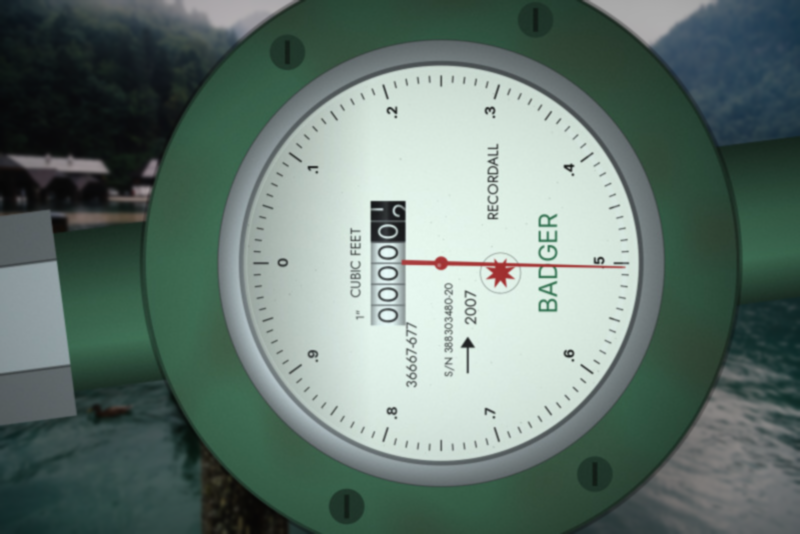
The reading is 1.50 ft³
